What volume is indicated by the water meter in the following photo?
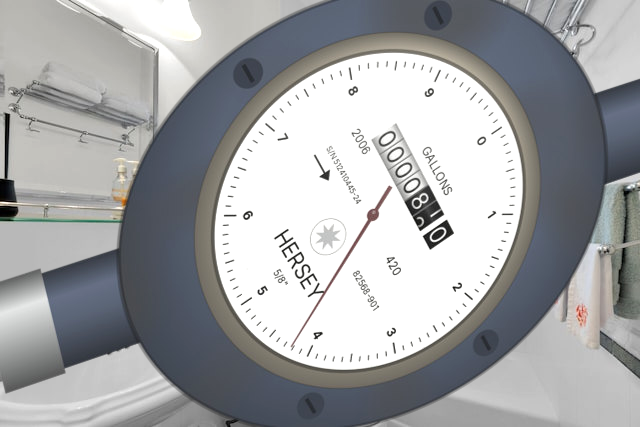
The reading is 814.2 gal
